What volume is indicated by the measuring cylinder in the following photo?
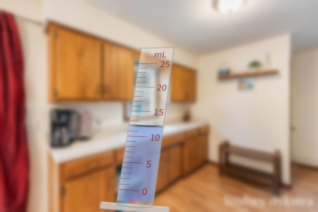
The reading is 12 mL
